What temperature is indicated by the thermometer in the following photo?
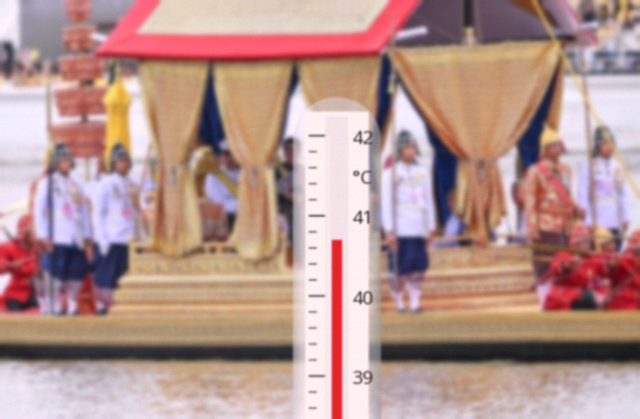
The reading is 40.7 °C
